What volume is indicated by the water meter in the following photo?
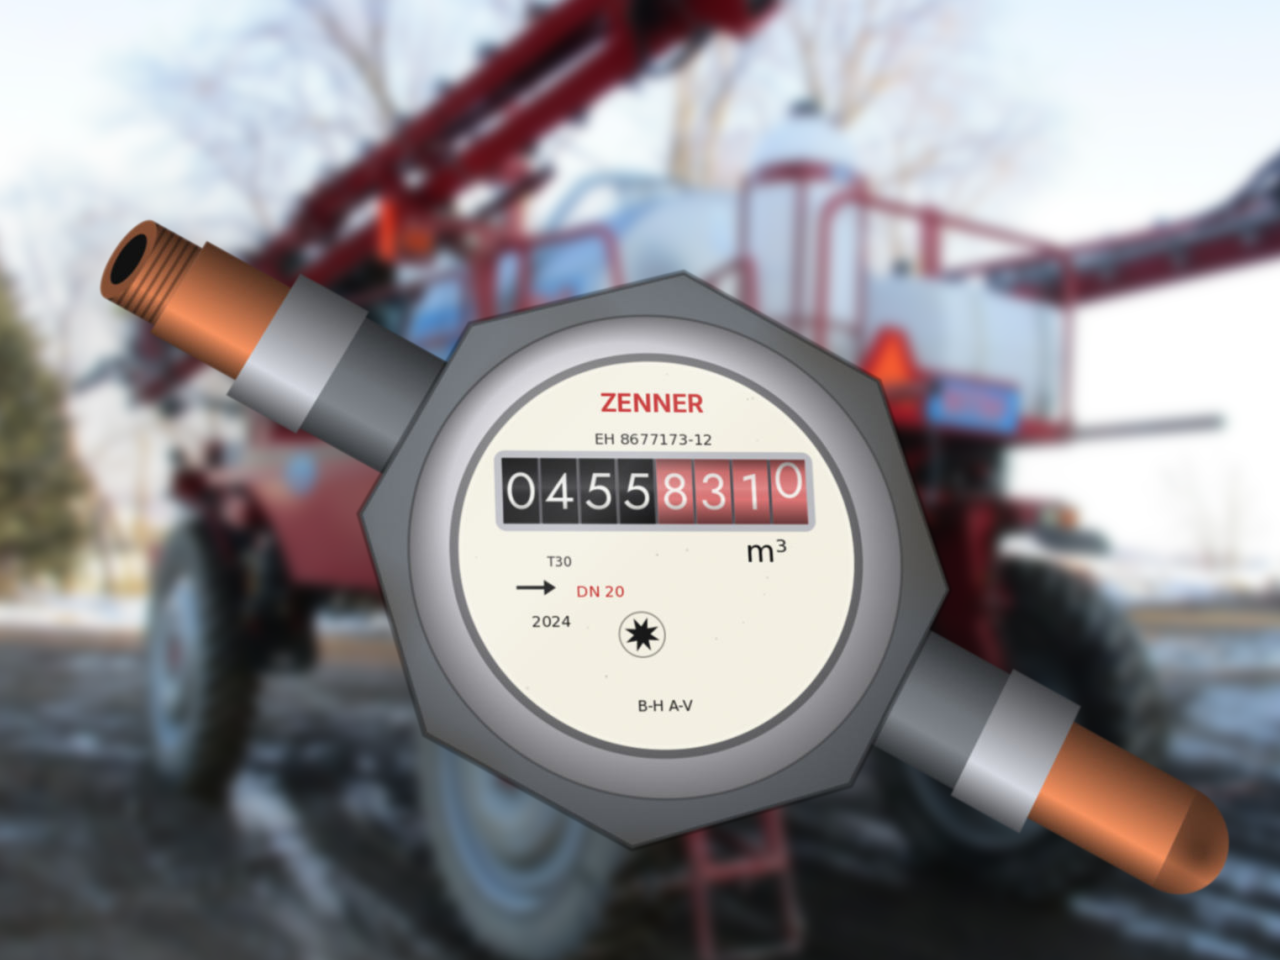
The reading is 455.8310 m³
